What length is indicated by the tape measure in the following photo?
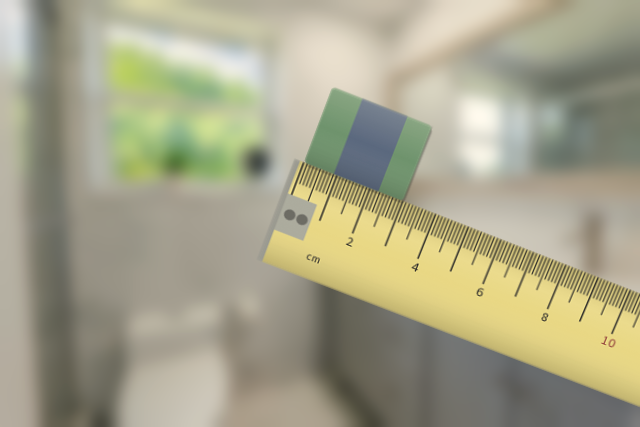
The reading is 3 cm
